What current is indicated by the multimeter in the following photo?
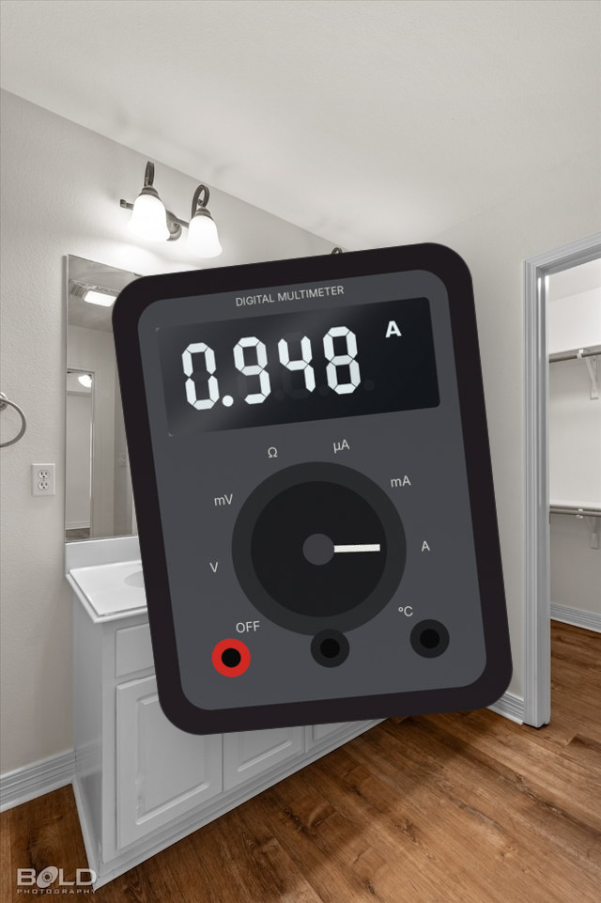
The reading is 0.948 A
